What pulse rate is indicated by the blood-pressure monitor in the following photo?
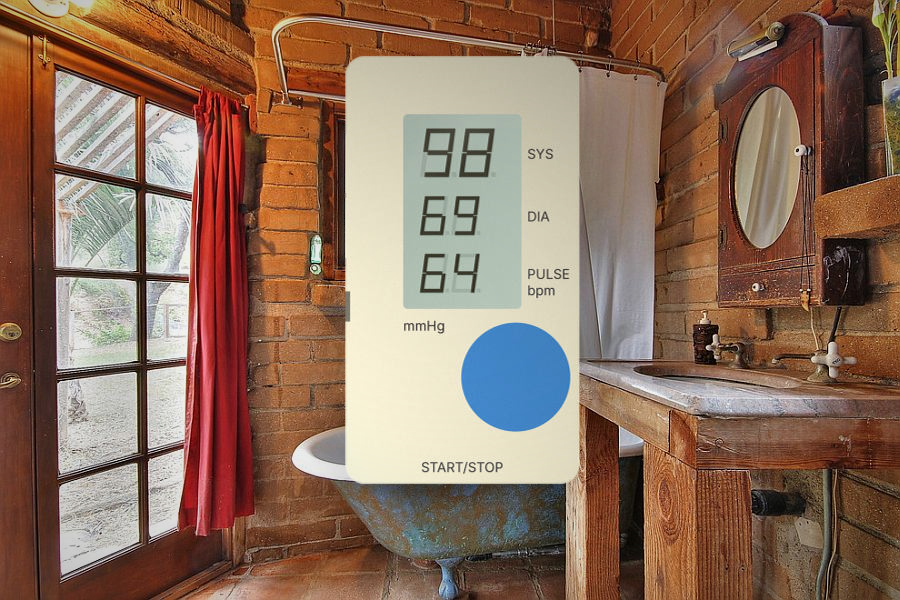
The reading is 64 bpm
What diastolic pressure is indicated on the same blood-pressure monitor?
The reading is 69 mmHg
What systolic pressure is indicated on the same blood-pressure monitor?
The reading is 98 mmHg
